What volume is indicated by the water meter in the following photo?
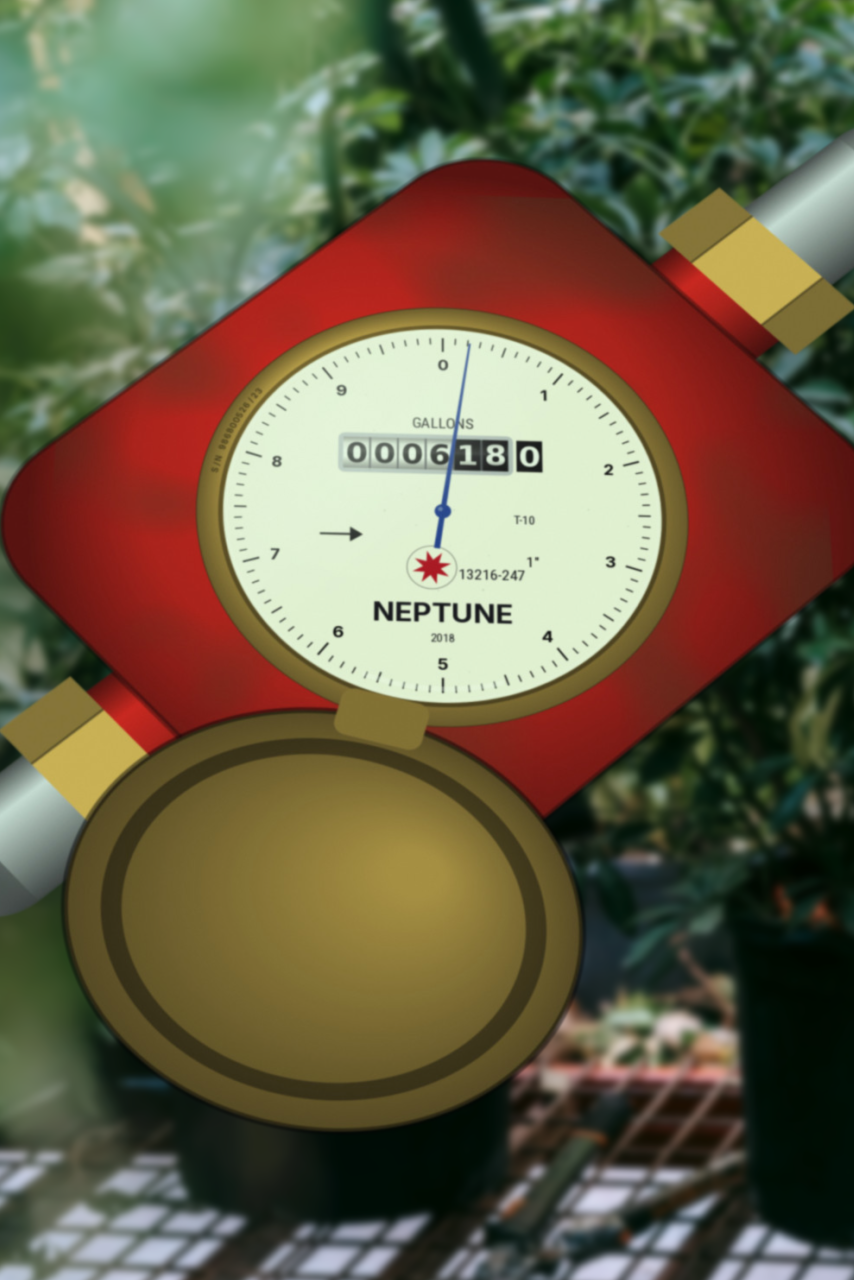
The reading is 6180.2 gal
